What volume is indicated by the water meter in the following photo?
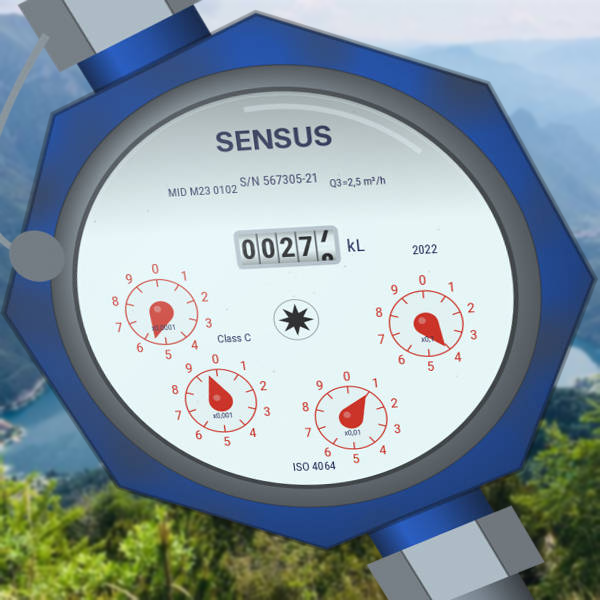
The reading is 277.4095 kL
